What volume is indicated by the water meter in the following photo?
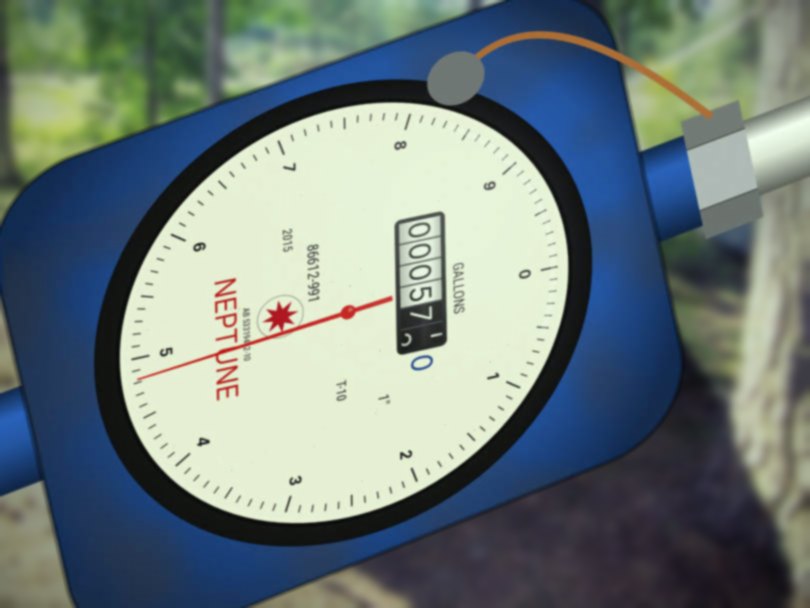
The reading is 5714.8 gal
